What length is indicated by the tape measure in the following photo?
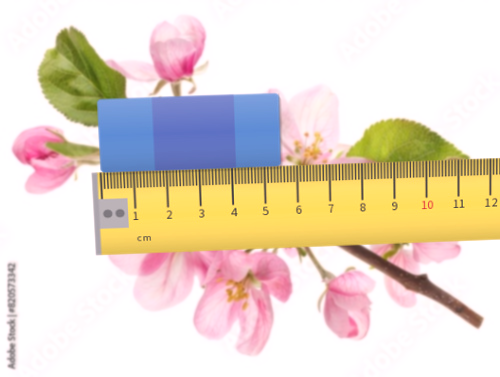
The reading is 5.5 cm
